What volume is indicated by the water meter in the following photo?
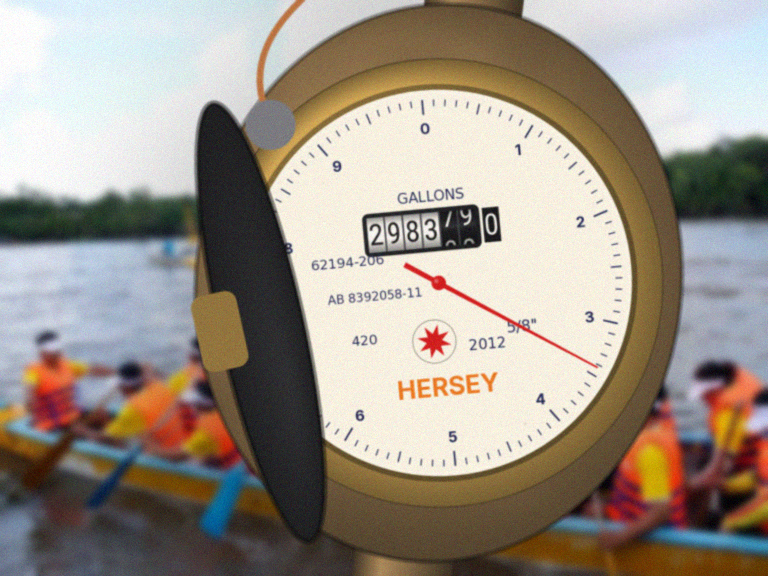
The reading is 2983793.4 gal
